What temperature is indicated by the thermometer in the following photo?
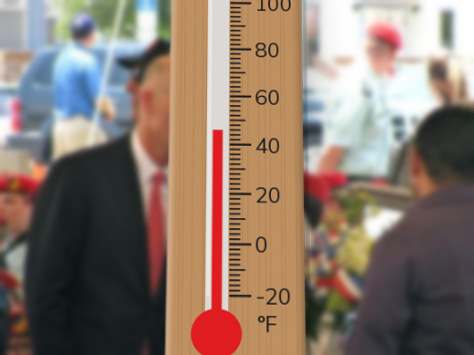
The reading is 46 °F
